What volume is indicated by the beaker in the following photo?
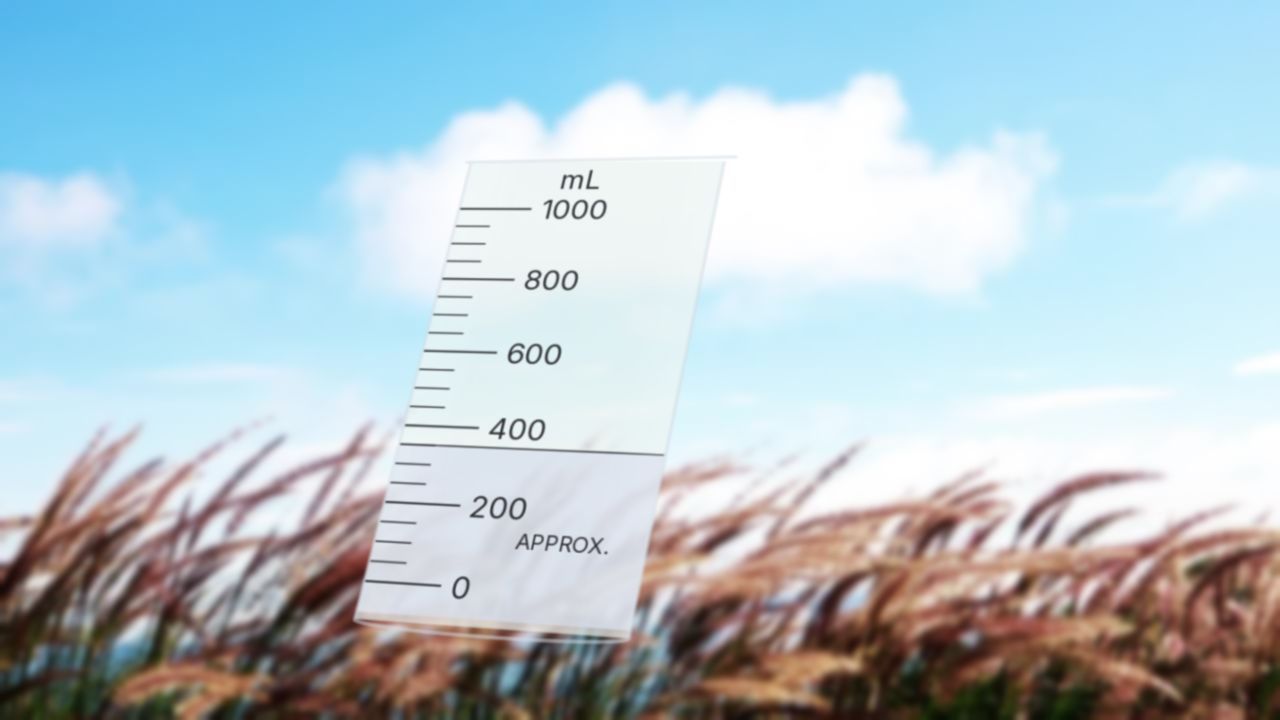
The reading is 350 mL
